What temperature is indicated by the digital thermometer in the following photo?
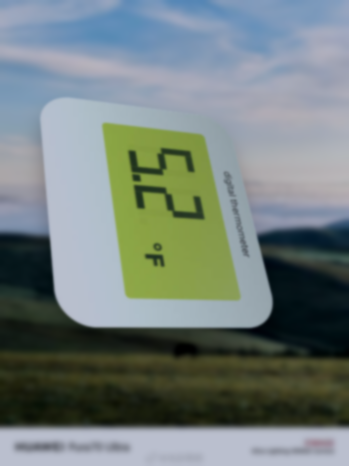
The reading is 5.2 °F
